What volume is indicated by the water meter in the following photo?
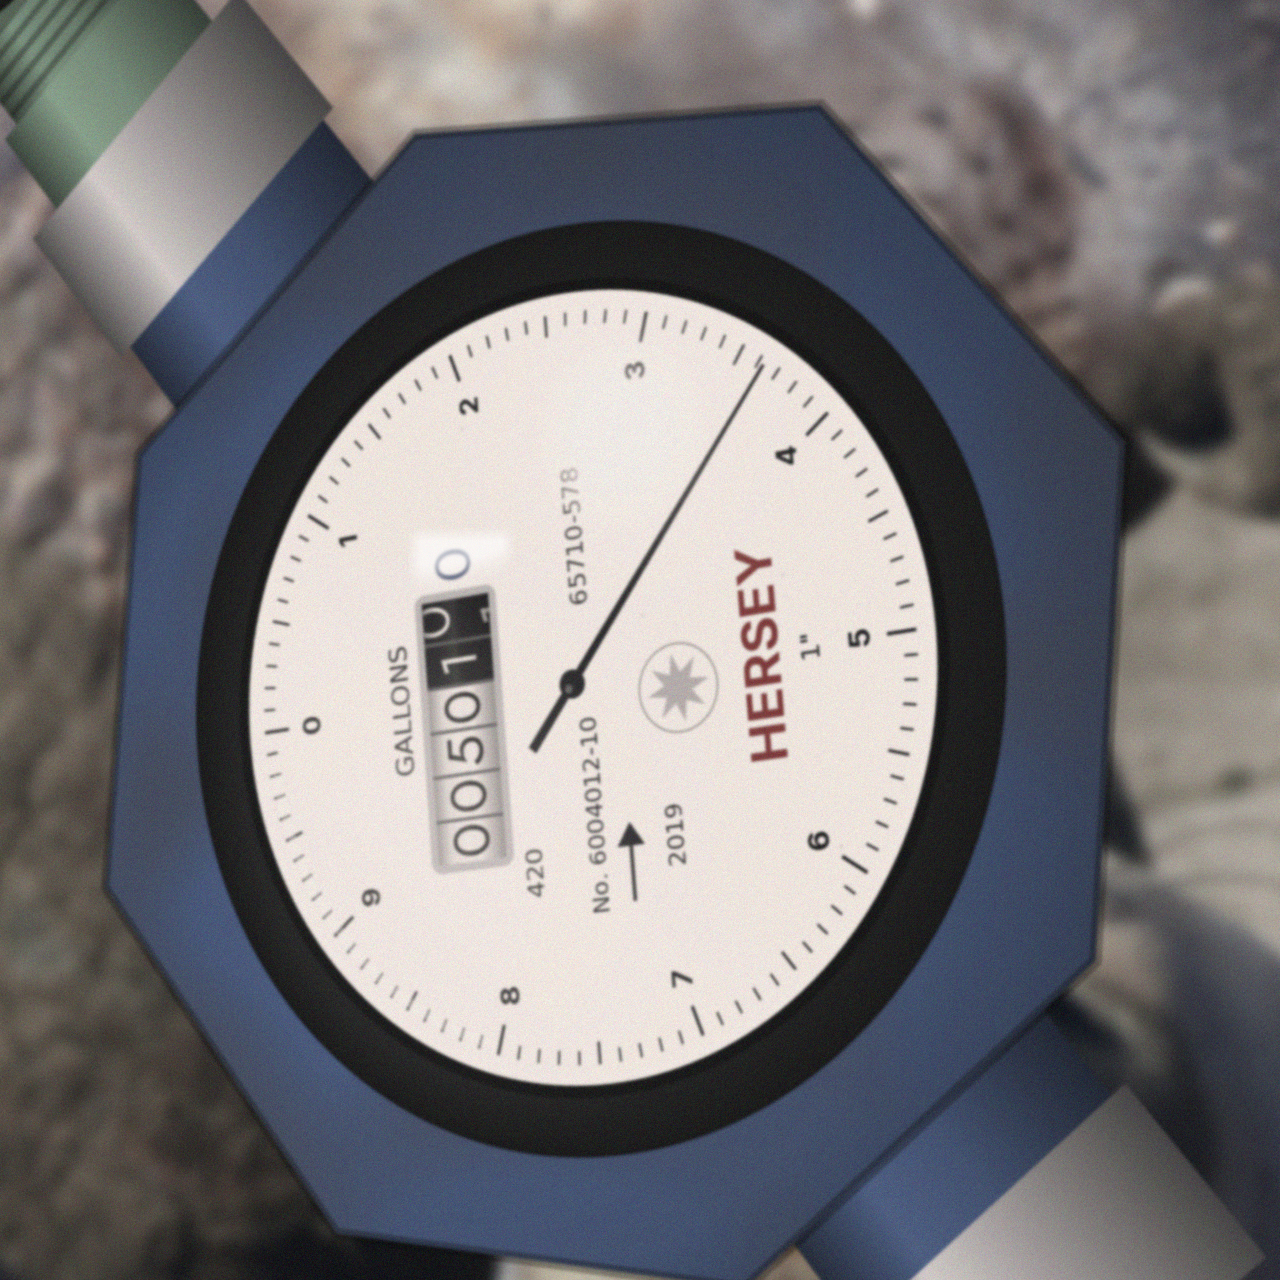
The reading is 50103.6 gal
